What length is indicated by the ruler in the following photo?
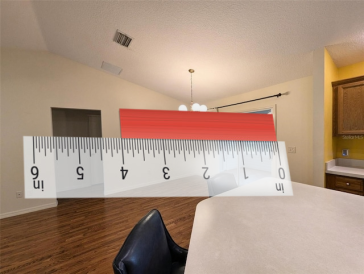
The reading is 4 in
